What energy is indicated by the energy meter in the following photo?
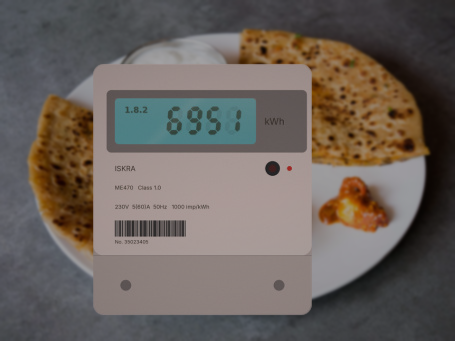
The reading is 6951 kWh
